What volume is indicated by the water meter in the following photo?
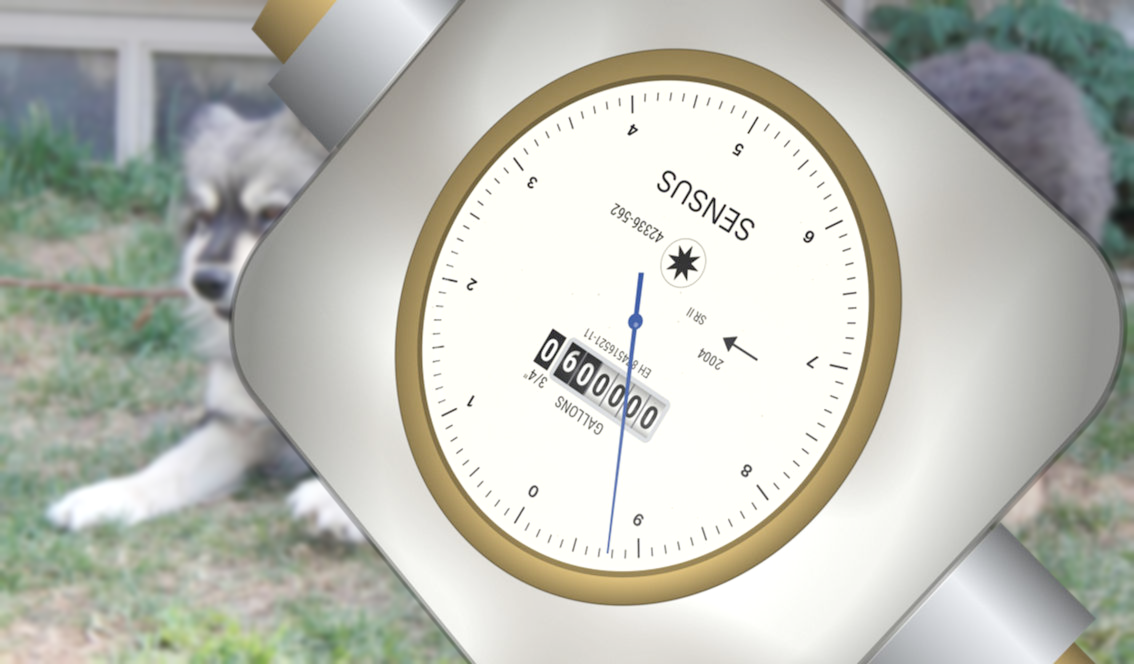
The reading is 89.2 gal
